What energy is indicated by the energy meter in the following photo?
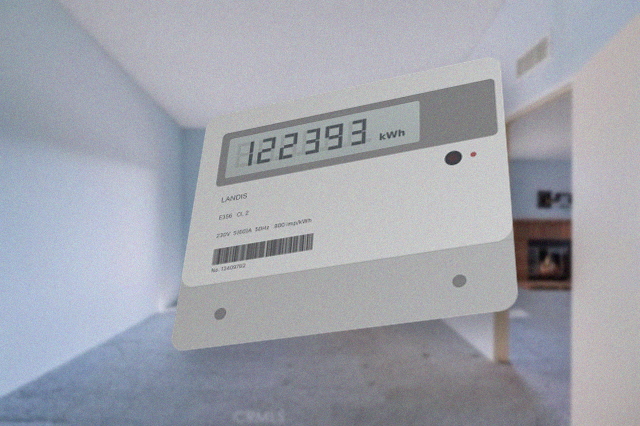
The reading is 122393 kWh
